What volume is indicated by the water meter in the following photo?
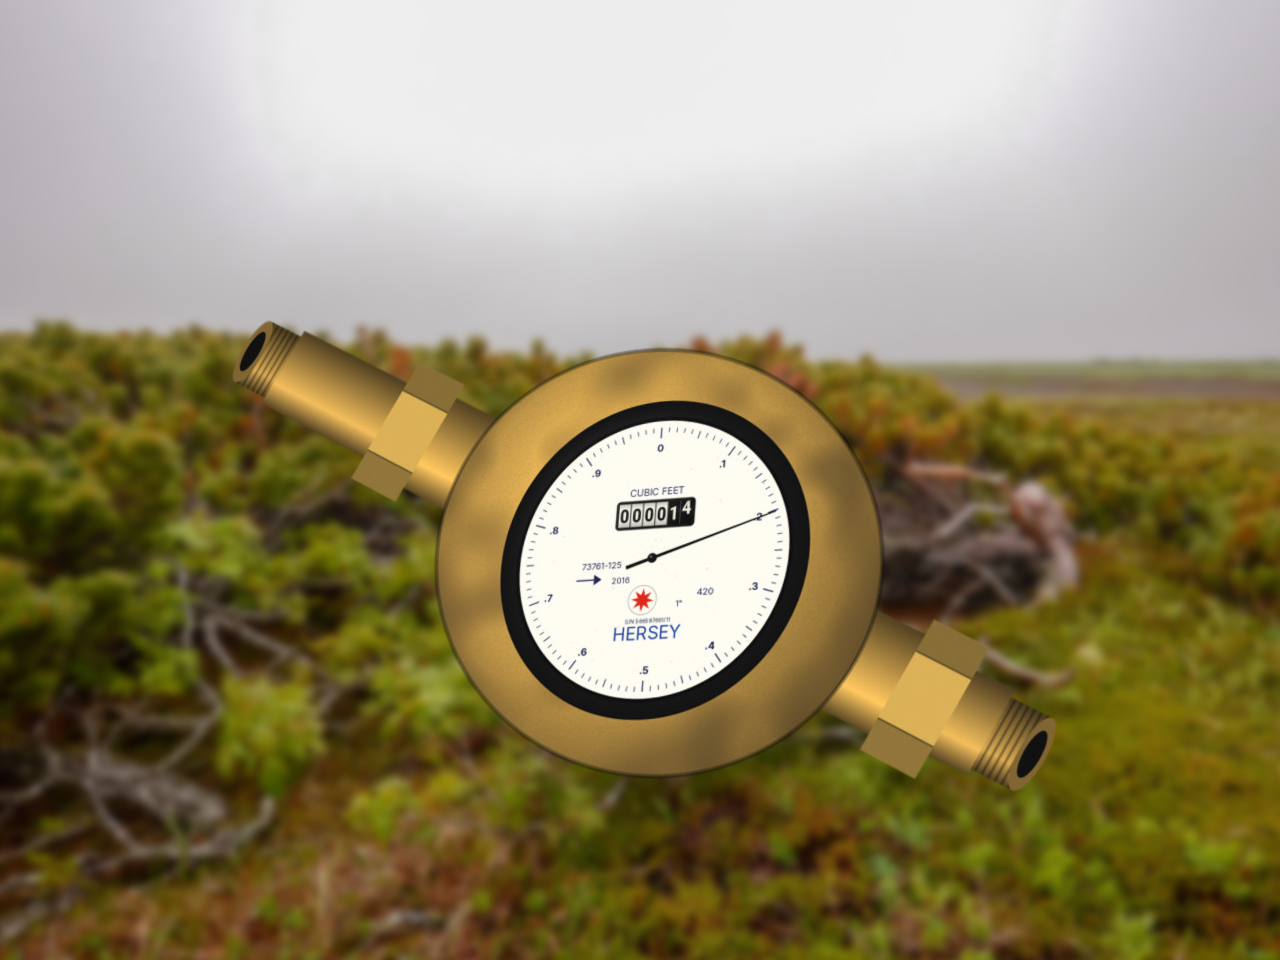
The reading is 14.20 ft³
